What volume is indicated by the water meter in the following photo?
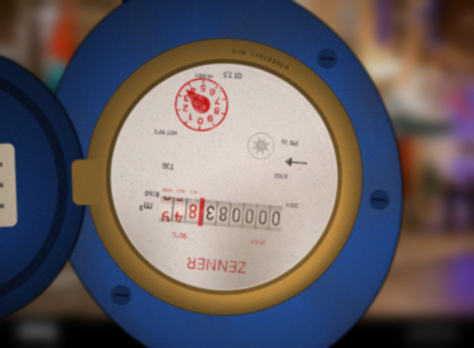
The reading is 83.8493 m³
